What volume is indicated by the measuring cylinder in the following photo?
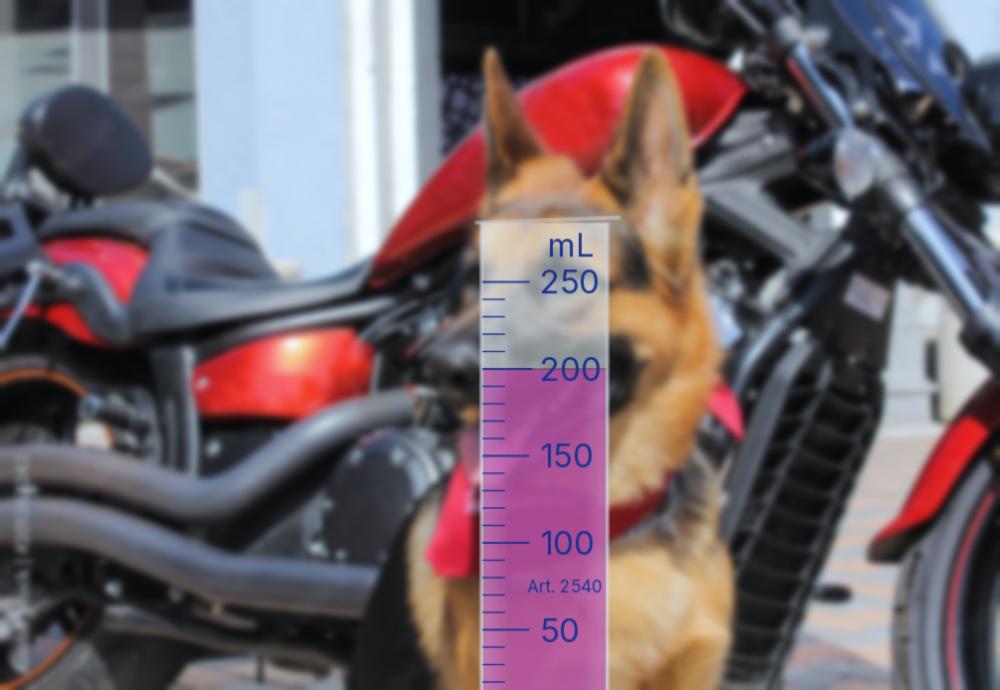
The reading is 200 mL
